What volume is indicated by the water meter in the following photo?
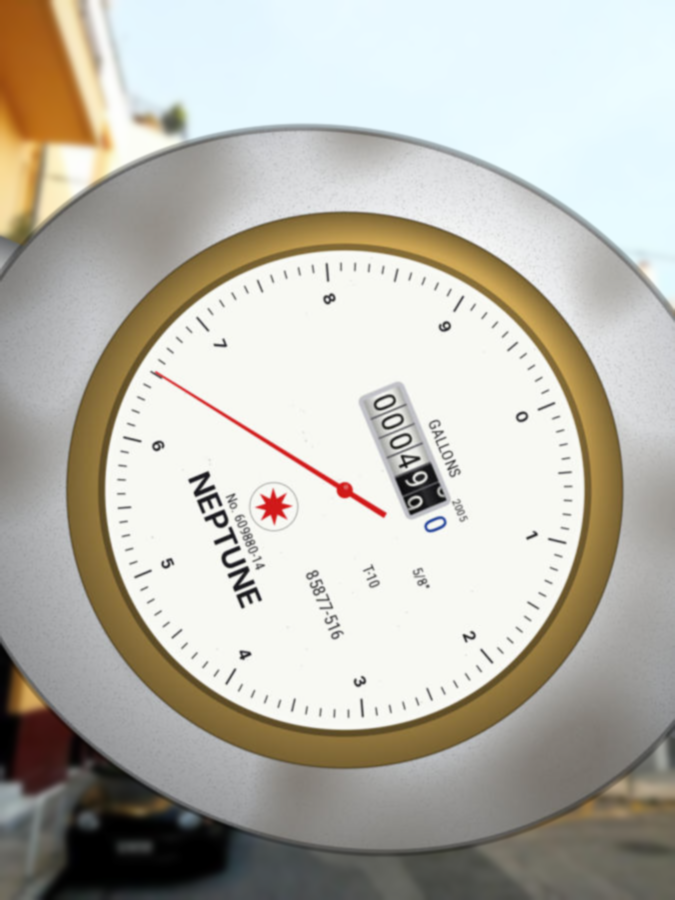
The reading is 4986.5 gal
